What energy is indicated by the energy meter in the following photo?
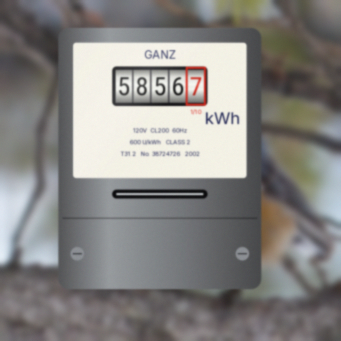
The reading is 5856.7 kWh
